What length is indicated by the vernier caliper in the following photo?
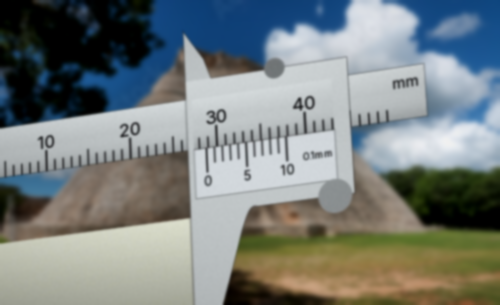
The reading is 28.8 mm
